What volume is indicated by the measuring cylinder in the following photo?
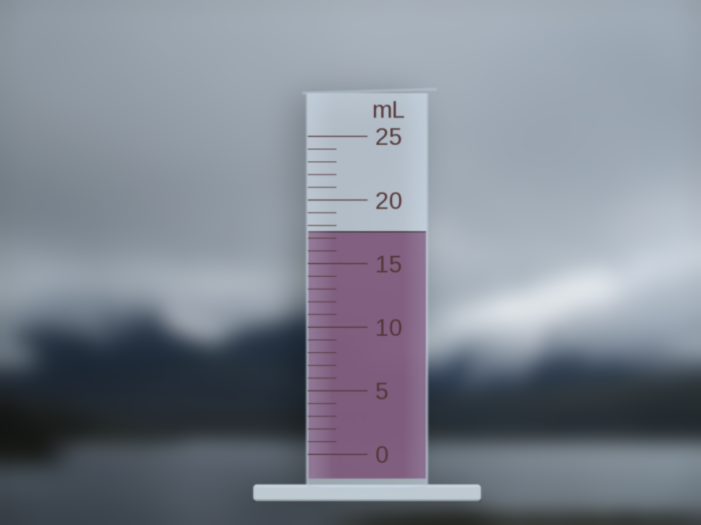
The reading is 17.5 mL
